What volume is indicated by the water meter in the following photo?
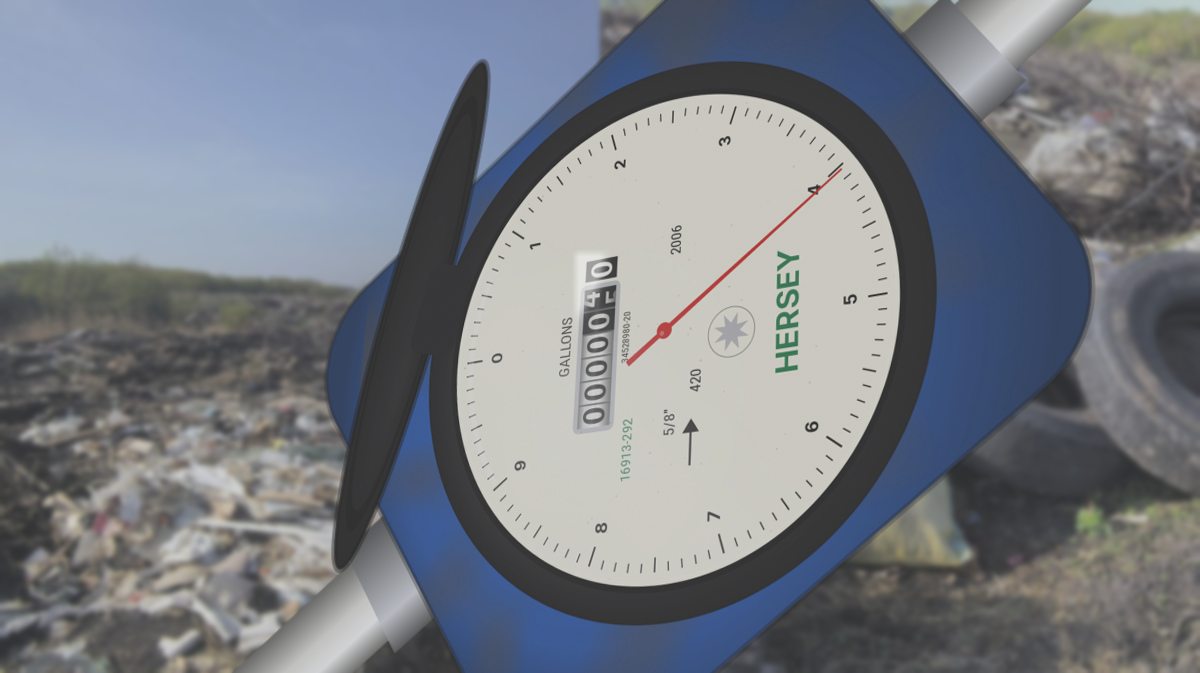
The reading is 44.0 gal
